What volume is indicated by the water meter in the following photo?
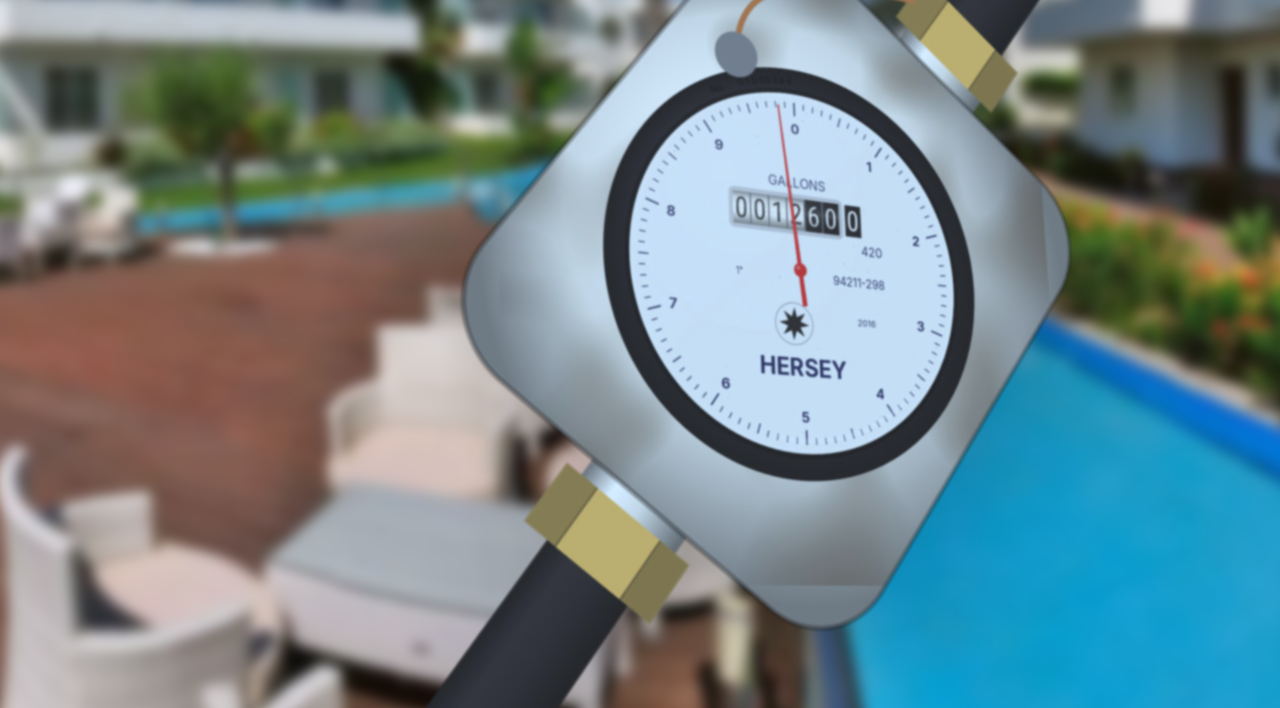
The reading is 12599.8 gal
